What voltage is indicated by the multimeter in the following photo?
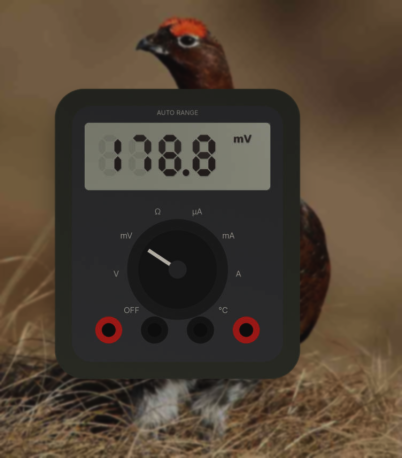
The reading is 178.8 mV
